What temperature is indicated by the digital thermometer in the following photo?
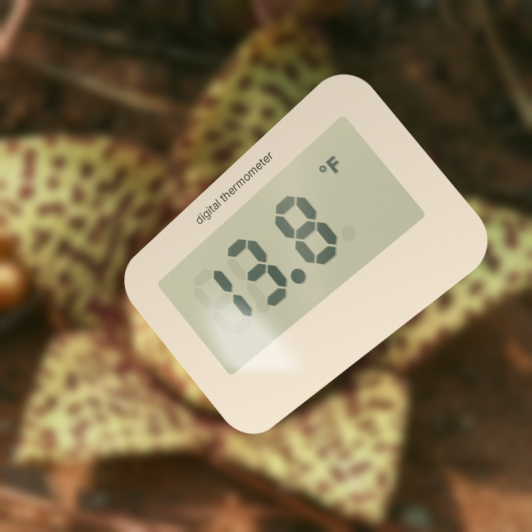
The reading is 13.8 °F
